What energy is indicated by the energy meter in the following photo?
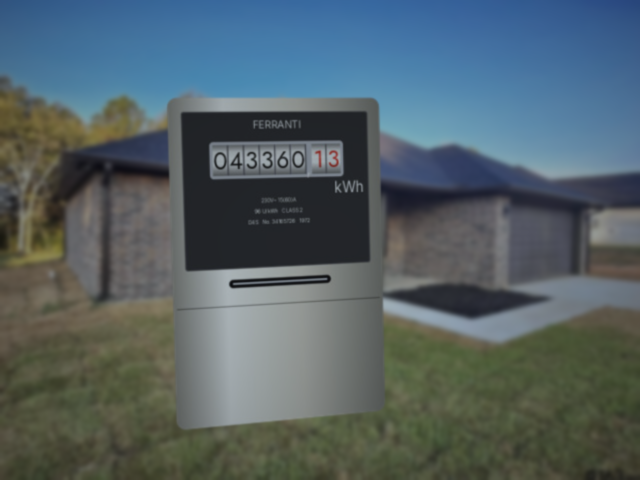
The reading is 43360.13 kWh
